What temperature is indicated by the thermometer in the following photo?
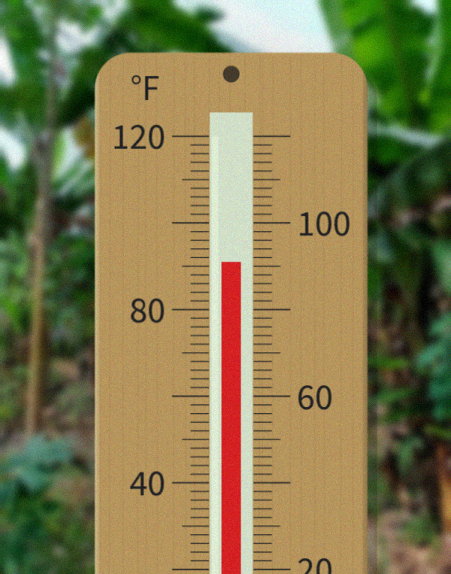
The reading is 91 °F
